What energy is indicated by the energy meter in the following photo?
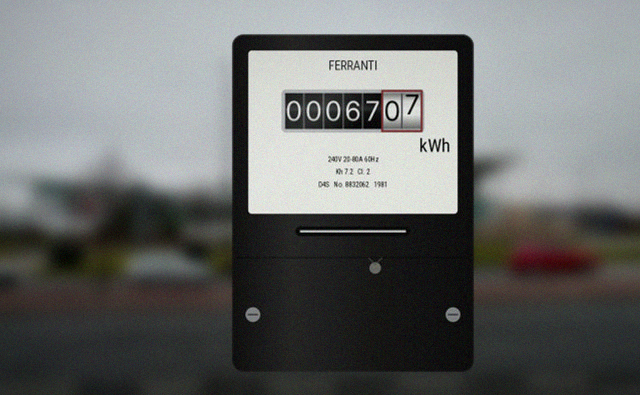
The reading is 67.07 kWh
